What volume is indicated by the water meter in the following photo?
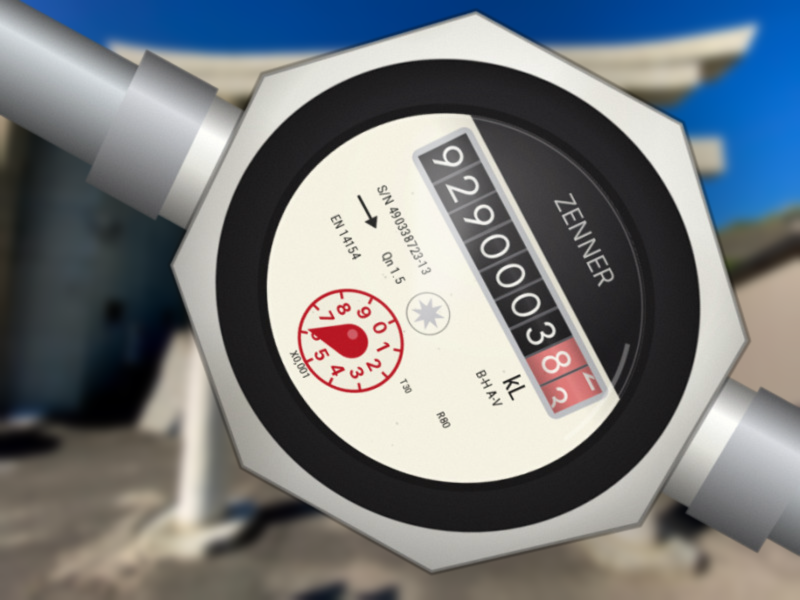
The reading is 9290003.826 kL
